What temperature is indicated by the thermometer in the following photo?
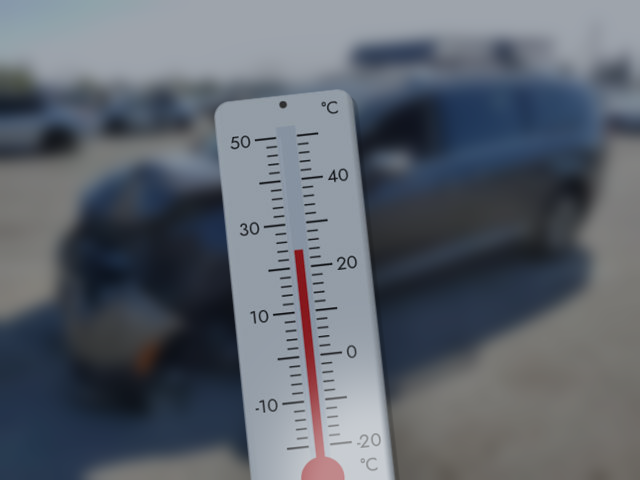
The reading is 24 °C
